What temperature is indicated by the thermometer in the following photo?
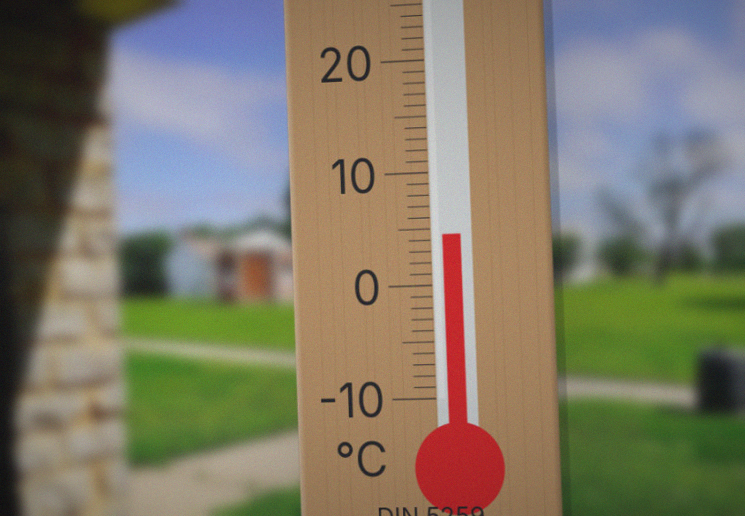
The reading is 4.5 °C
